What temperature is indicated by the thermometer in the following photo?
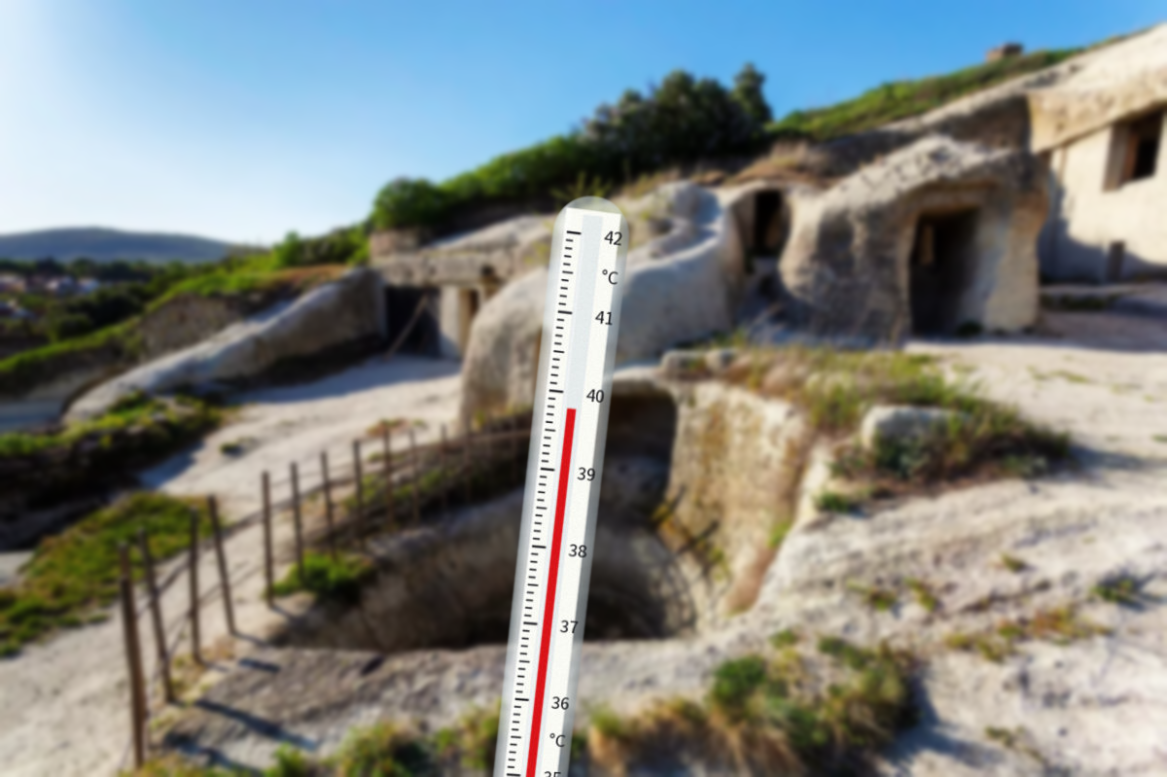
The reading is 39.8 °C
